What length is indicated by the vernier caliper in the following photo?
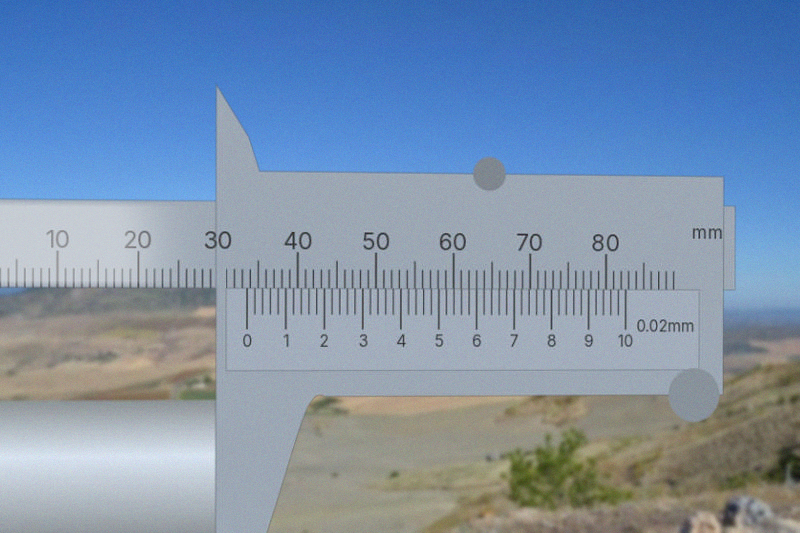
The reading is 33.6 mm
